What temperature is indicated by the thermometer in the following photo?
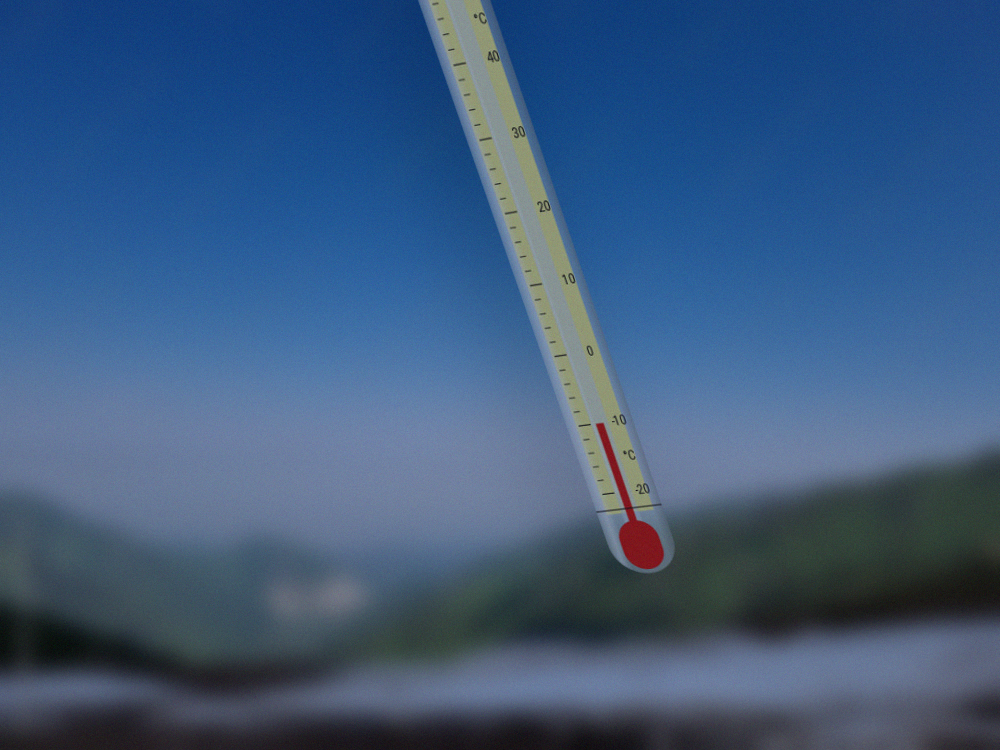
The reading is -10 °C
